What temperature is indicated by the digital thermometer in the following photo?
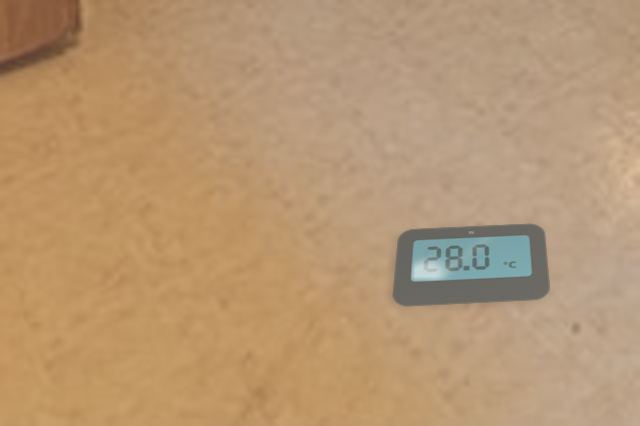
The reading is 28.0 °C
